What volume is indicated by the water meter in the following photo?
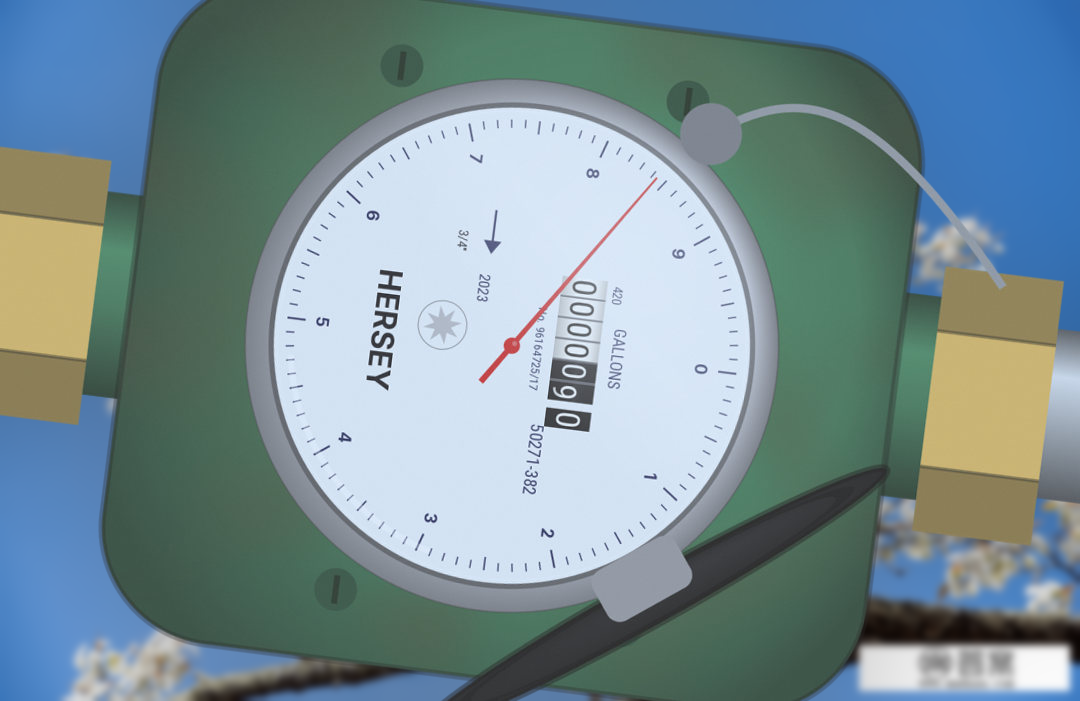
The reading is 88.4 gal
